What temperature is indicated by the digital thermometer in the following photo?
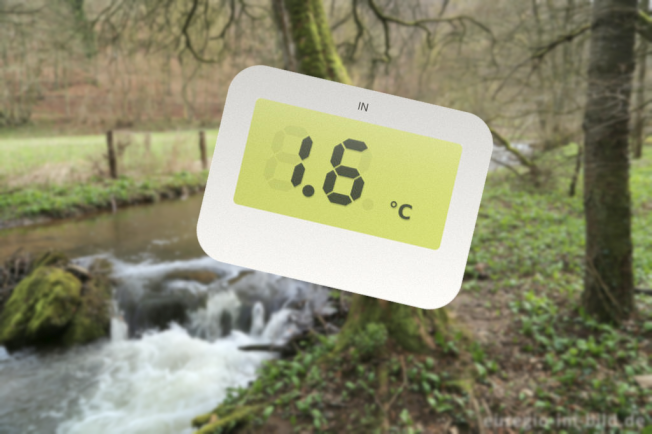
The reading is 1.6 °C
